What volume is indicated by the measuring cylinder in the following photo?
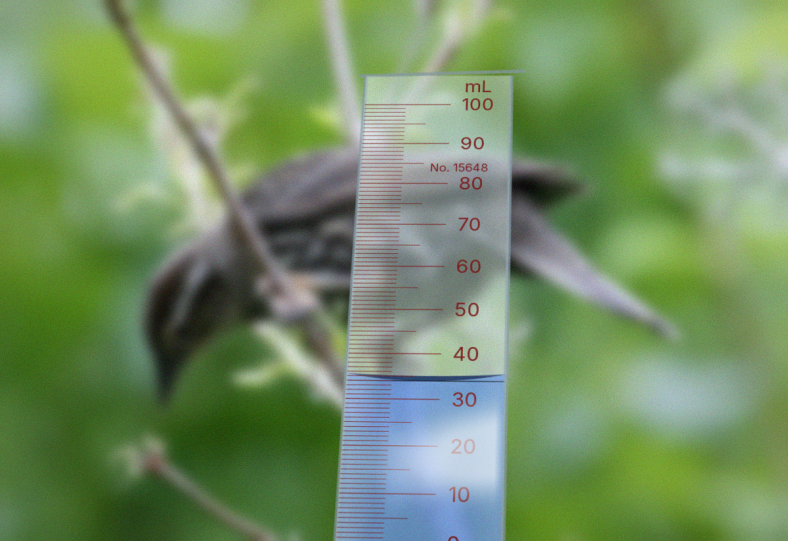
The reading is 34 mL
